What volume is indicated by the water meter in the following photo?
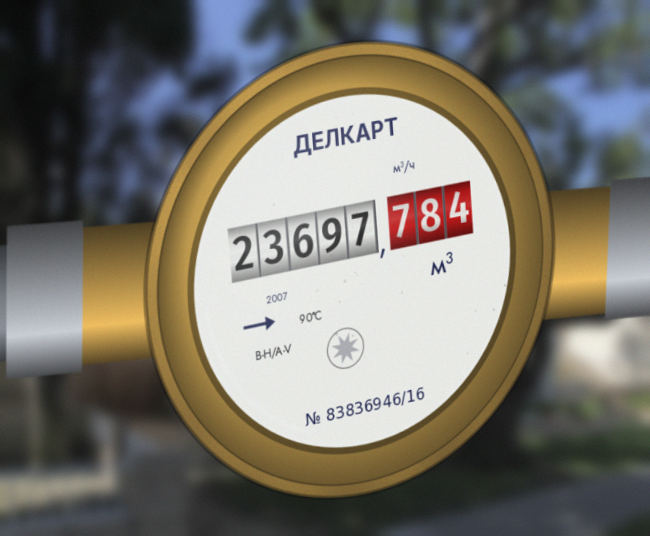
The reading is 23697.784 m³
